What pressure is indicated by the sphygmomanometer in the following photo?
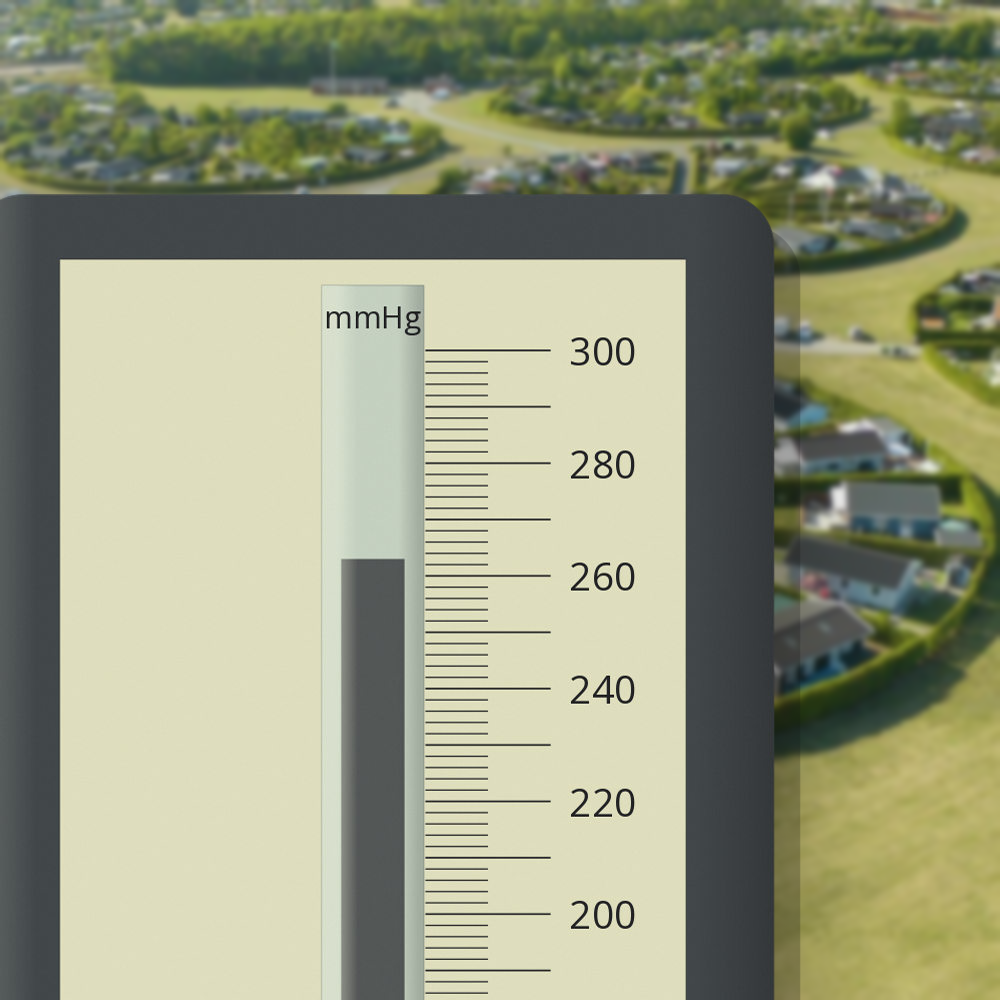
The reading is 263 mmHg
